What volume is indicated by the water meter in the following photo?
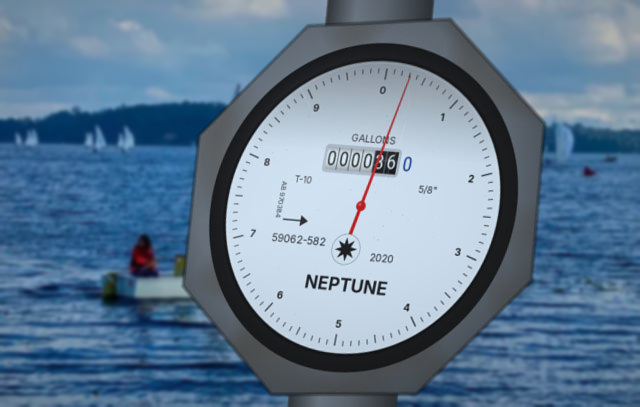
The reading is 360.3 gal
